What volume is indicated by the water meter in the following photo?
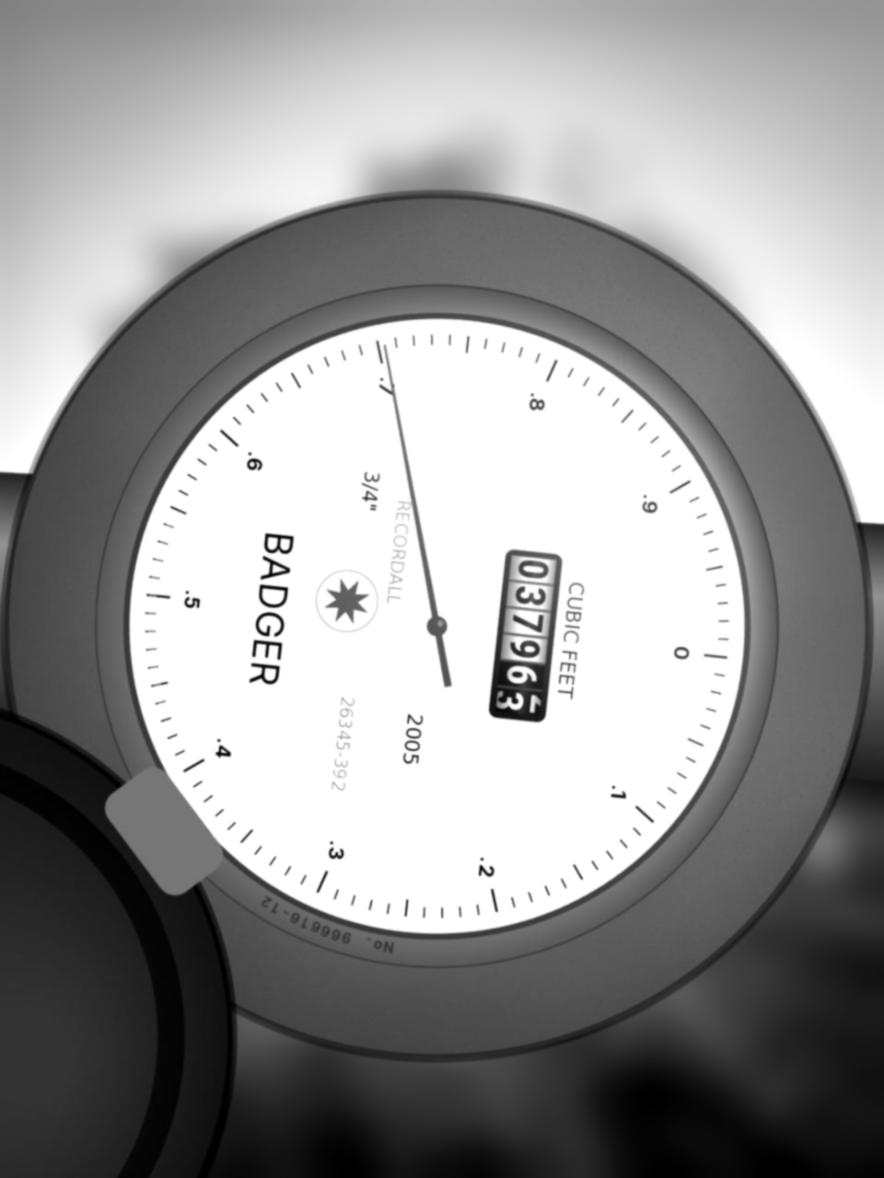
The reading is 37962.70 ft³
